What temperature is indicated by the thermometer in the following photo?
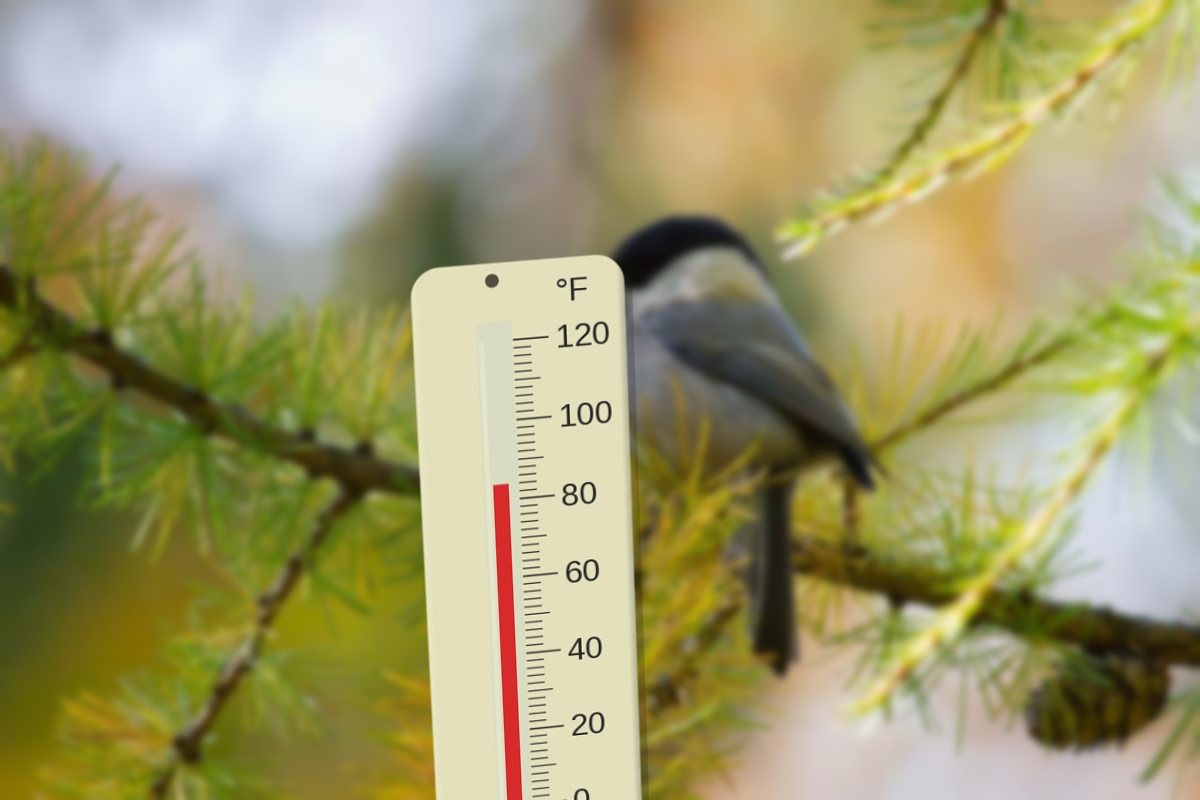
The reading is 84 °F
